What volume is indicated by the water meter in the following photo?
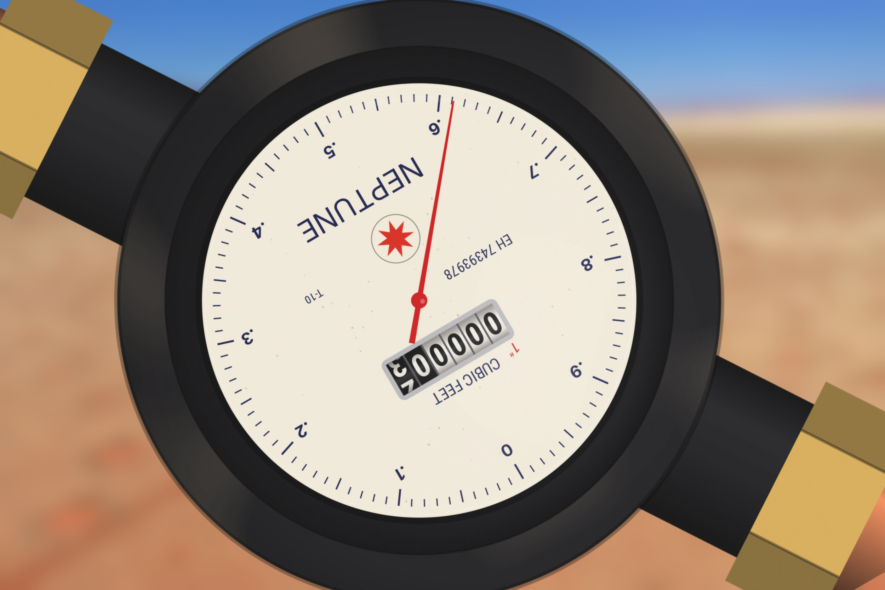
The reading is 2.61 ft³
